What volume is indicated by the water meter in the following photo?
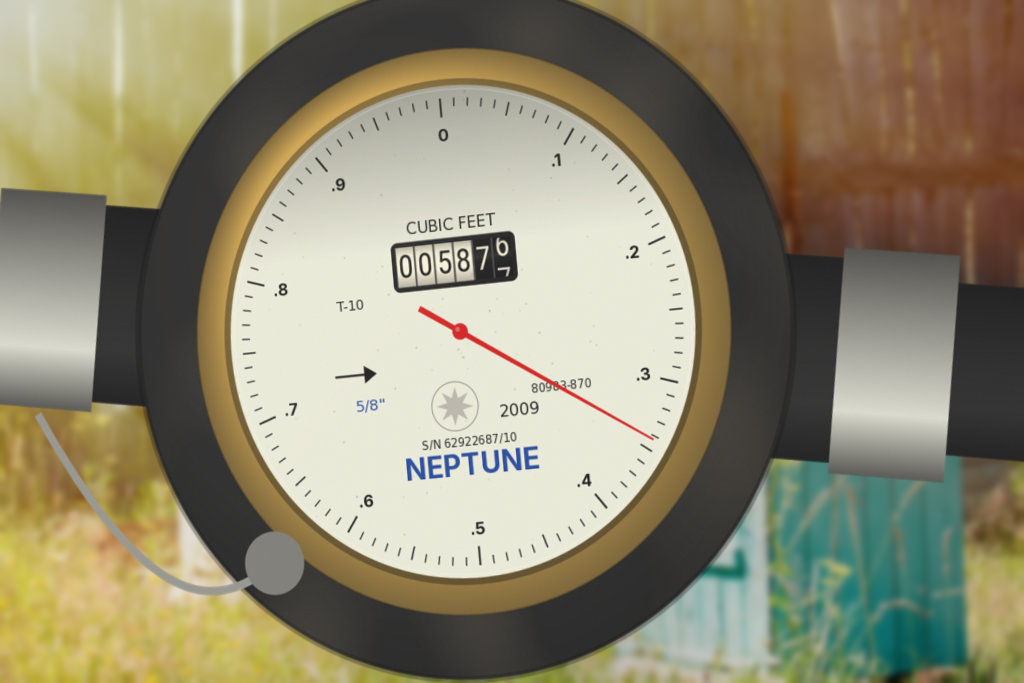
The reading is 5876.34 ft³
